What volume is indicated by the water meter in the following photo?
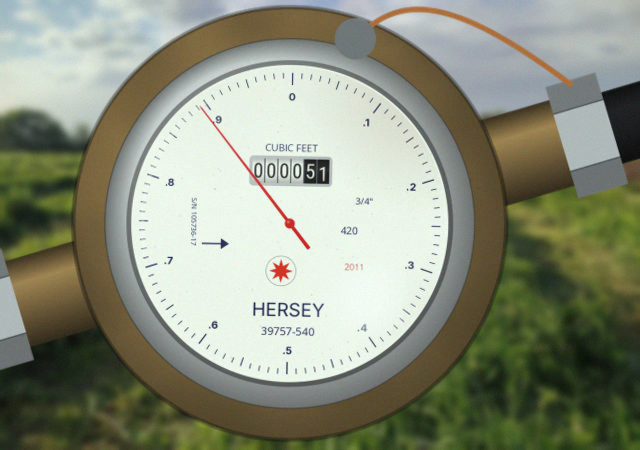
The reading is 50.89 ft³
